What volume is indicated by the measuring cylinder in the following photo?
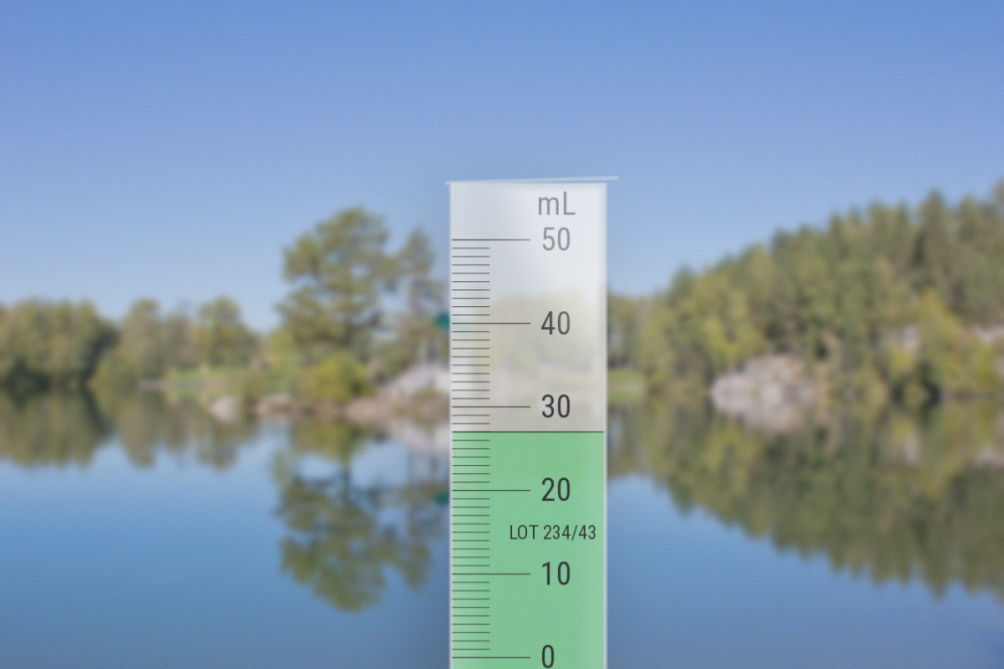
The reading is 27 mL
